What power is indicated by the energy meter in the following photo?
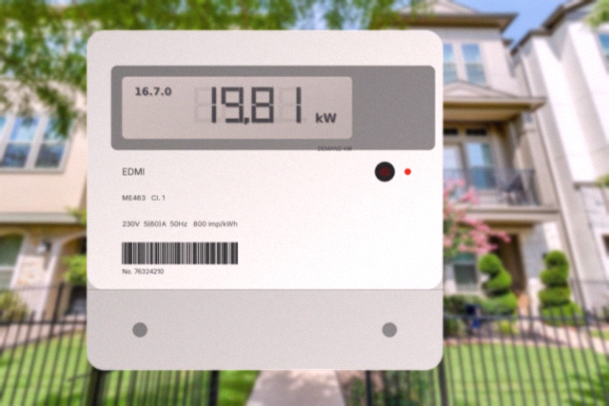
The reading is 19.81 kW
